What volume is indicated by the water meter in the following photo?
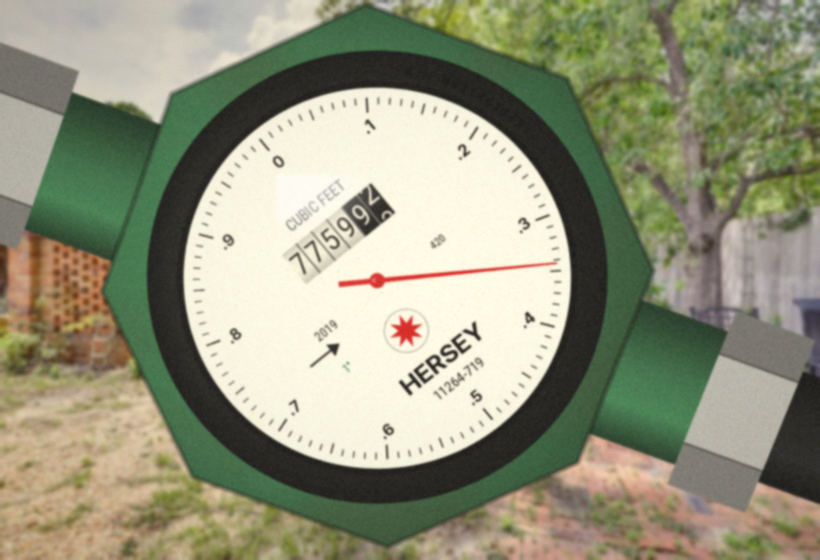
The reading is 775992.34 ft³
